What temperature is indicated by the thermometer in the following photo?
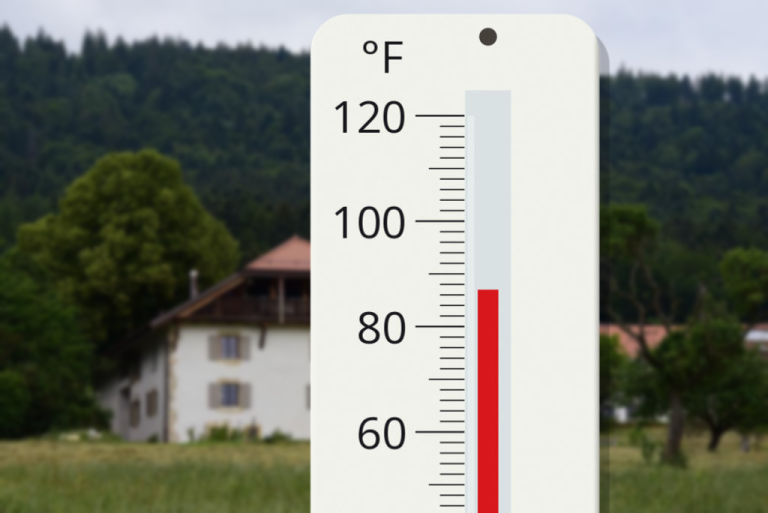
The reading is 87 °F
